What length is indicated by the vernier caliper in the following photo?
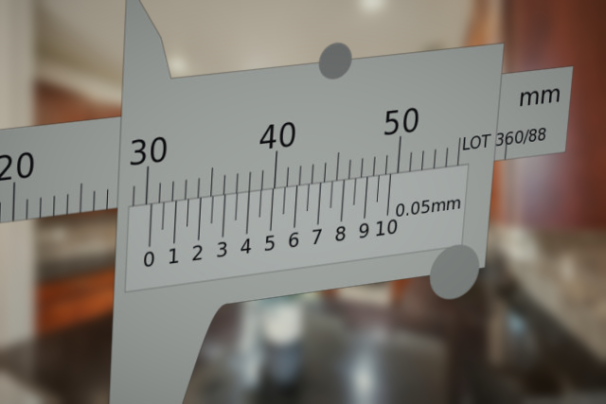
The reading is 30.4 mm
